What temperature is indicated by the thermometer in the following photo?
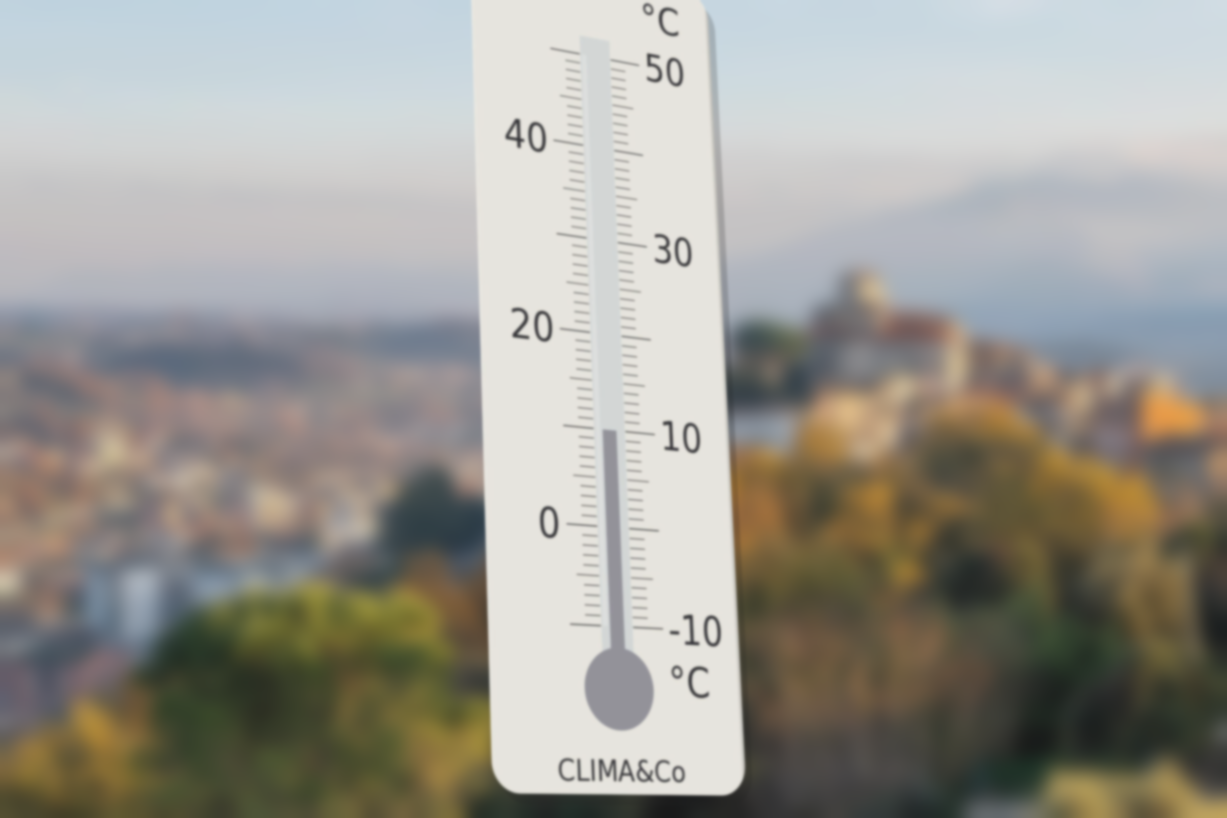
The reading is 10 °C
